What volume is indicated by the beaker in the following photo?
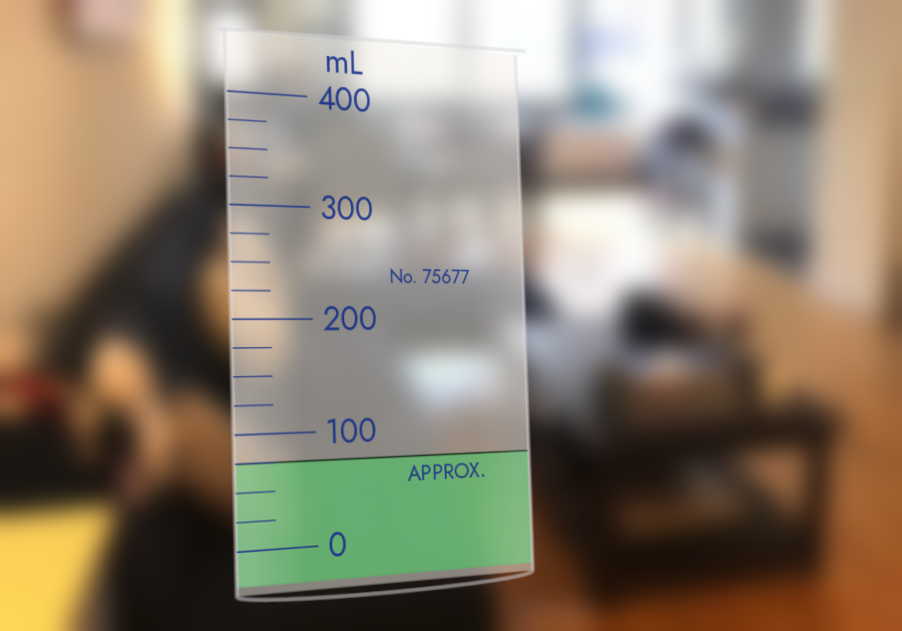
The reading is 75 mL
